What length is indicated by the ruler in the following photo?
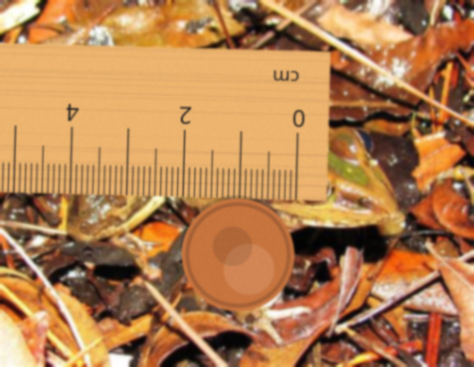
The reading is 2 cm
